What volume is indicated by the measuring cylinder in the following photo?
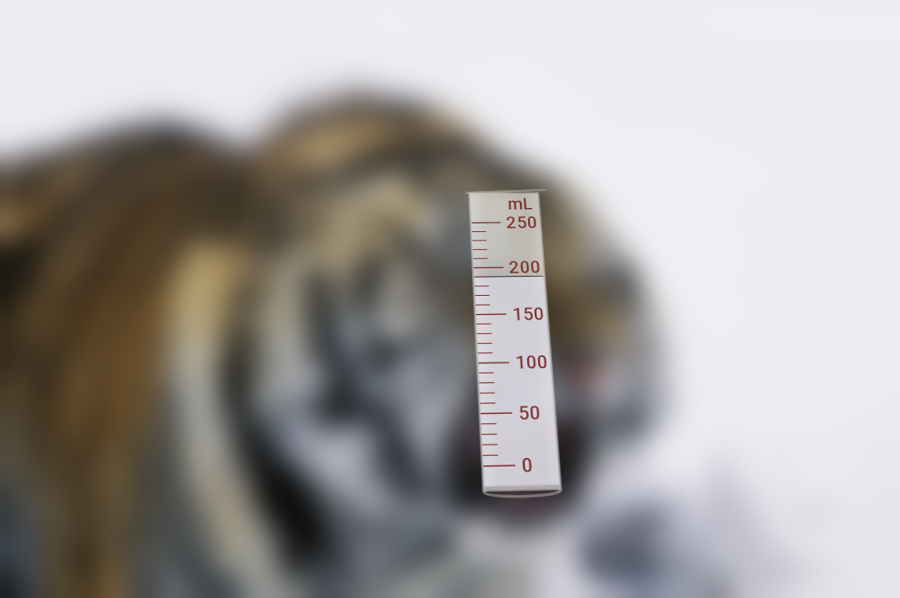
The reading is 190 mL
